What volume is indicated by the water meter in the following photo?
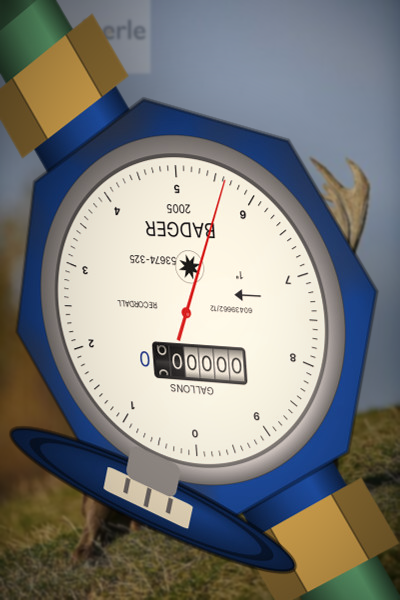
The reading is 85.6 gal
